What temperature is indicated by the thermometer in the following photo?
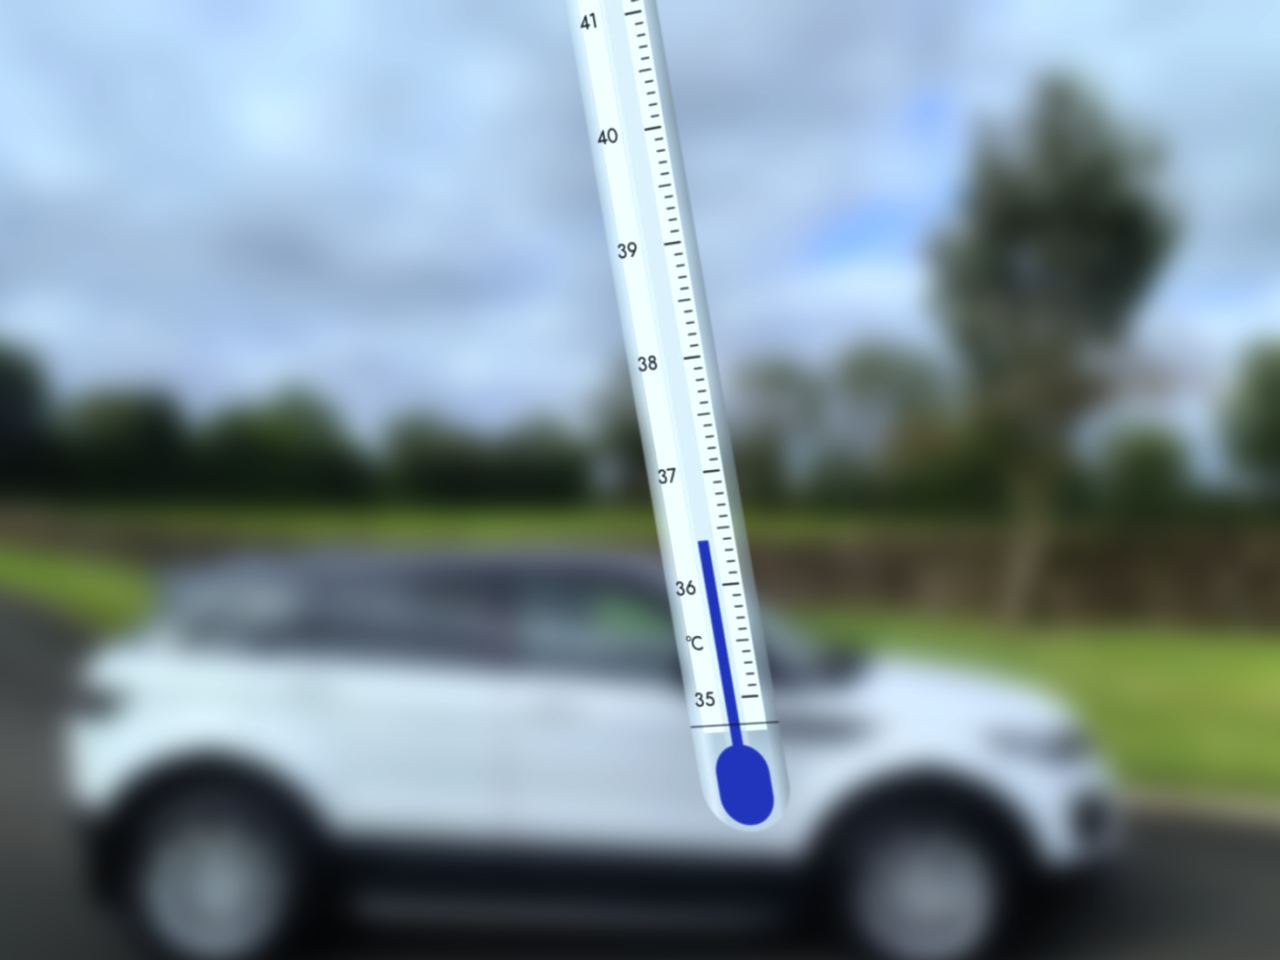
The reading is 36.4 °C
